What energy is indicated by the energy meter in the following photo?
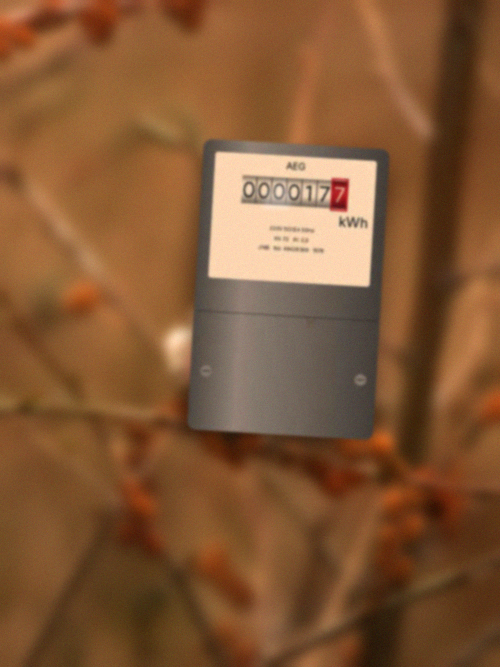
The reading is 17.7 kWh
